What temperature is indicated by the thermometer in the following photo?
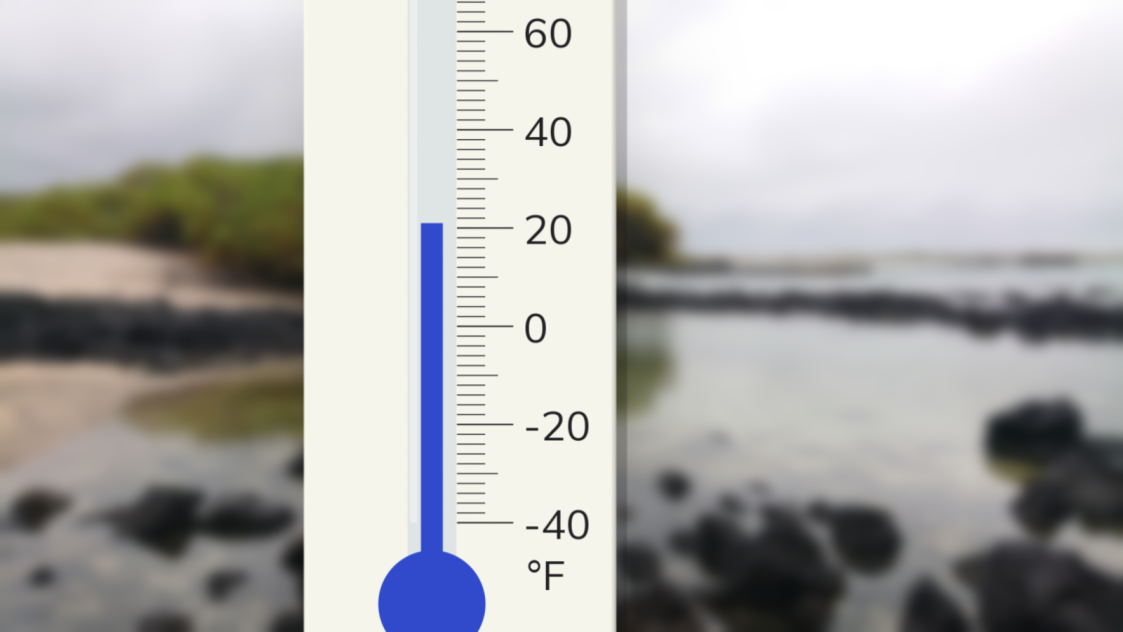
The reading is 21 °F
